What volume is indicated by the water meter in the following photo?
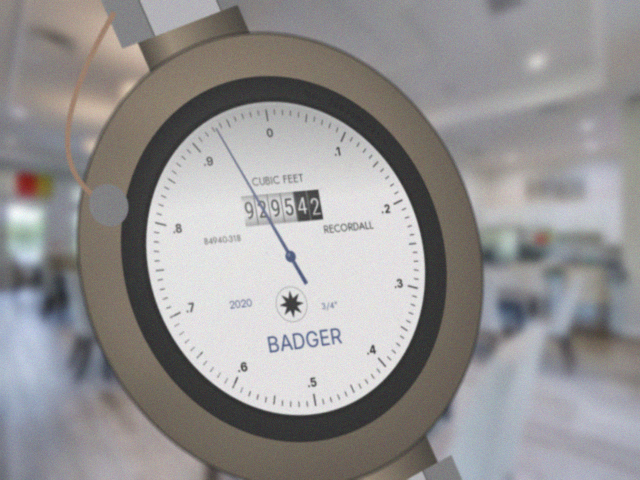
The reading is 929541.93 ft³
